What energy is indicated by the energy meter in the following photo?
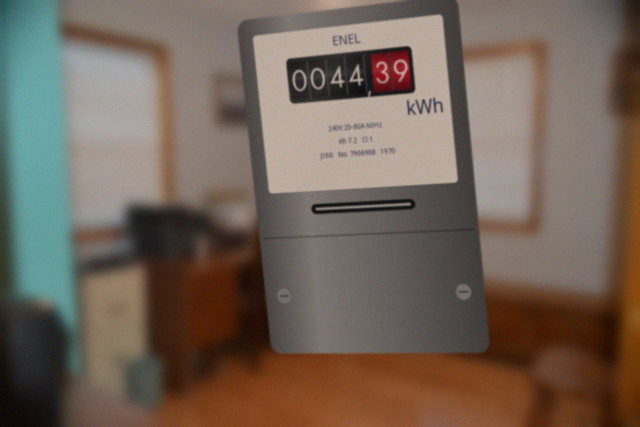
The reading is 44.39 kWh
